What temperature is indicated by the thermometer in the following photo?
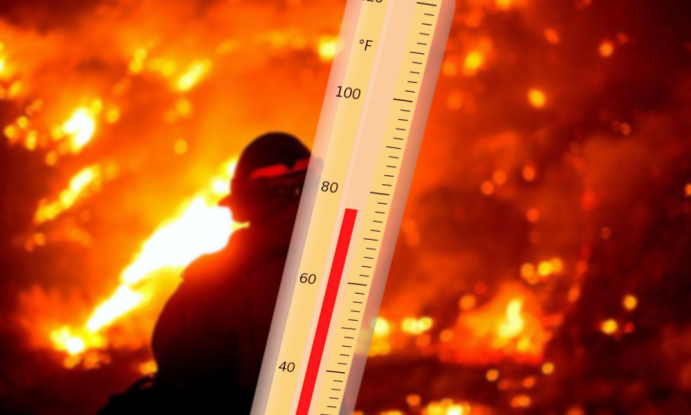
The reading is 76 °F
